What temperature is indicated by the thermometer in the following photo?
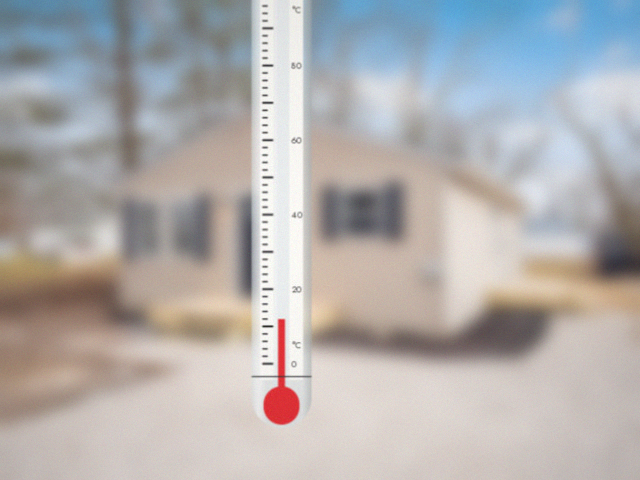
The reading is 12 °C
